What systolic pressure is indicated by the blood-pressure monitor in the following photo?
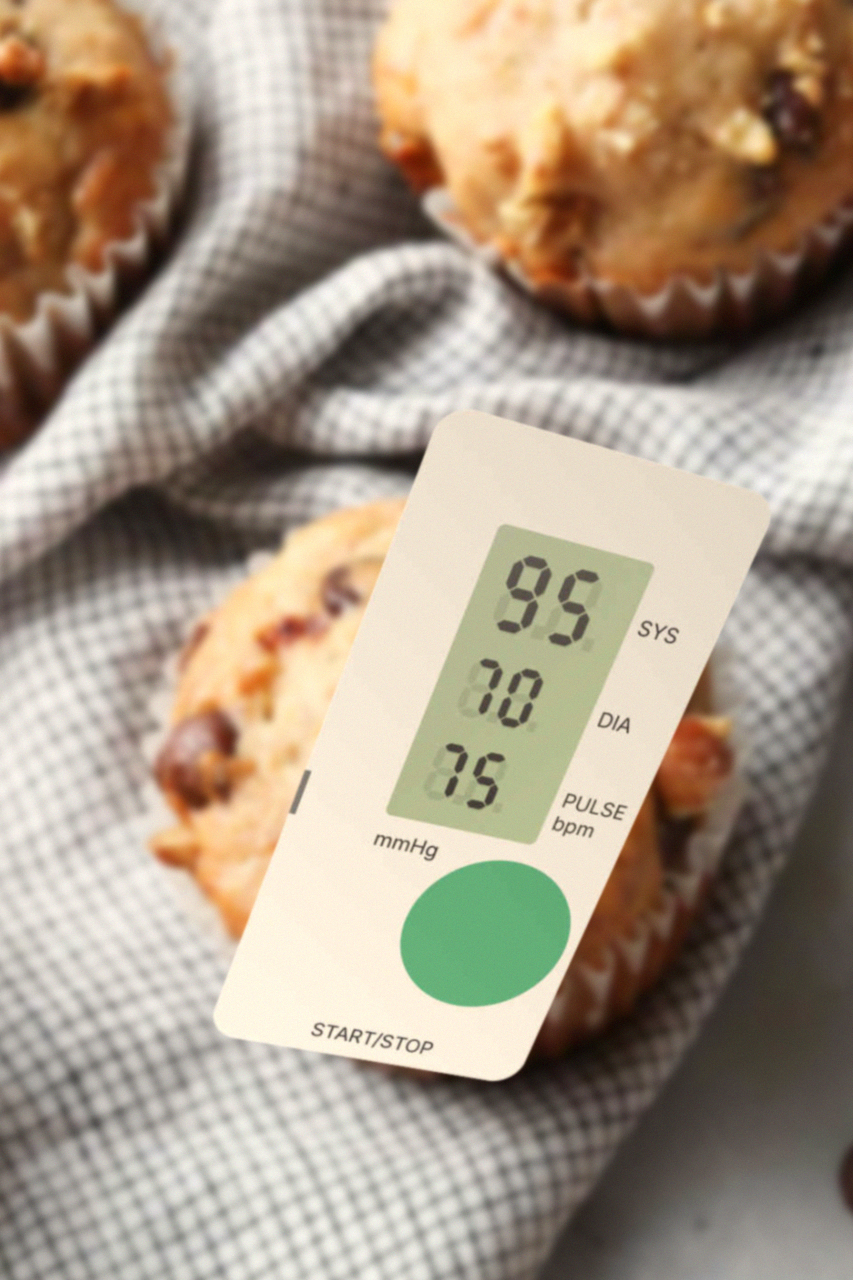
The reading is 95 mmHg
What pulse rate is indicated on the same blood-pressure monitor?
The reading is 75 bpm
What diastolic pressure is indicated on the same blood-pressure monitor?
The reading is 70 mmHg
